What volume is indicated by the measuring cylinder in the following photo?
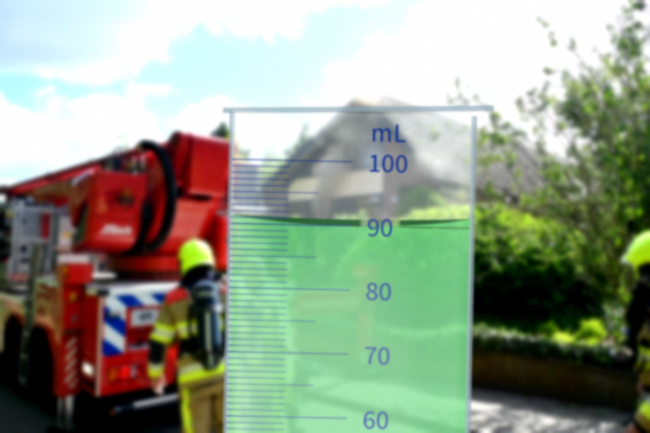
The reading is 90 mL
